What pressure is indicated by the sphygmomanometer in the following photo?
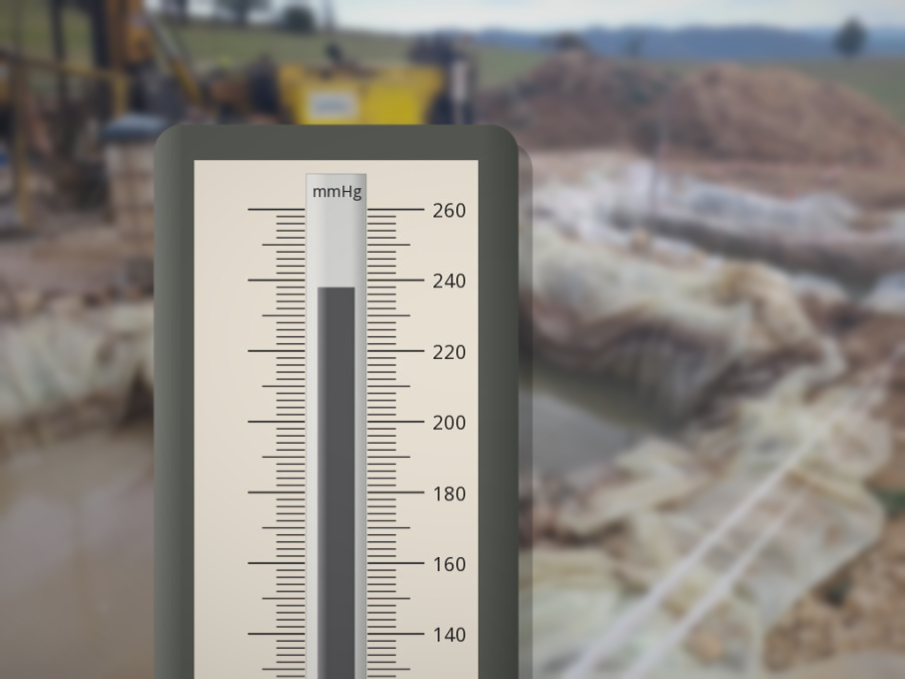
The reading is 238 mmHg
